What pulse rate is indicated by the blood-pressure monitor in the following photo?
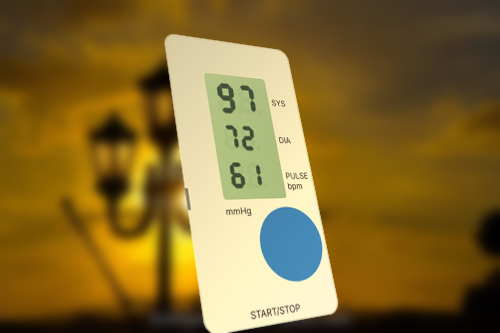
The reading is 61 bpm
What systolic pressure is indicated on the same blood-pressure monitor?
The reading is 97 mmHg
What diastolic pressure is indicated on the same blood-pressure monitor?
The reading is 72 mmHg
